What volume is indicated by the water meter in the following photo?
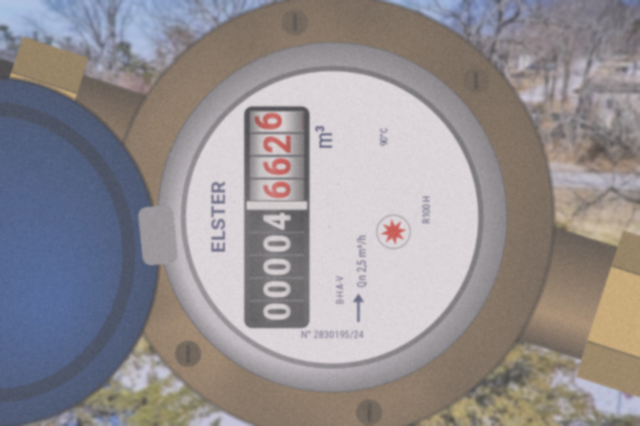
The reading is 4.6626 m³
